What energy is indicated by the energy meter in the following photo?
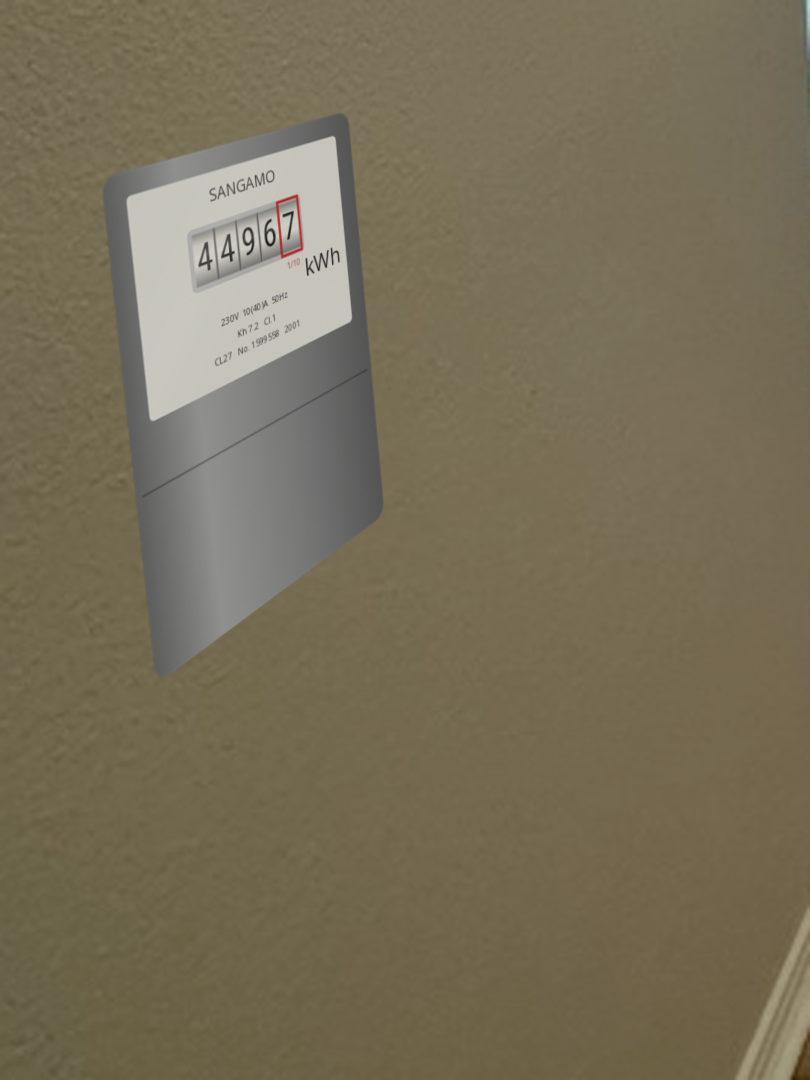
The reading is 4496.7 kWh
